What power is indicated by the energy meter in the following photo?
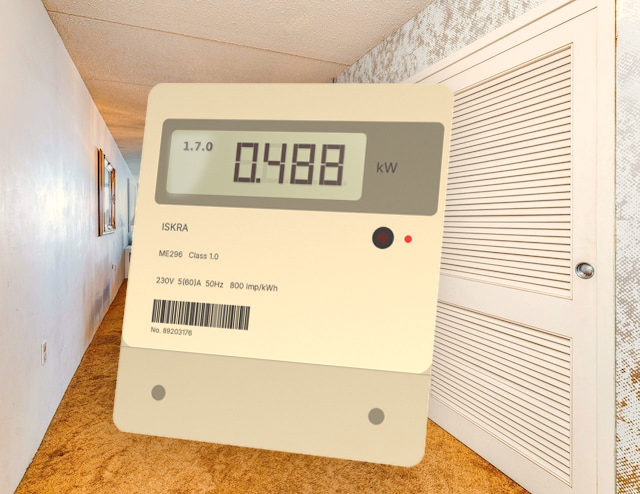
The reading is 0.488 kW
